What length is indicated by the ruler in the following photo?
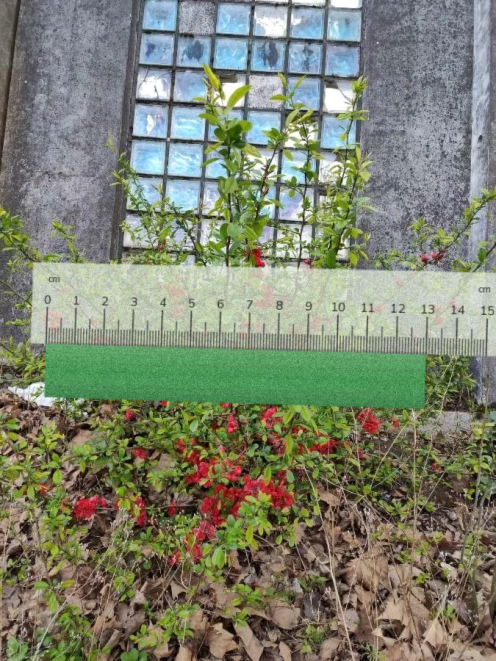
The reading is 13 cm
